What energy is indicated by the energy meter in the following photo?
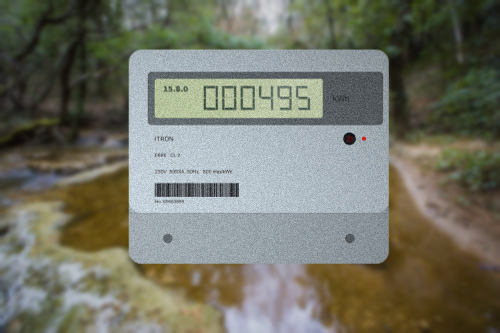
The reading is 495 kWh
